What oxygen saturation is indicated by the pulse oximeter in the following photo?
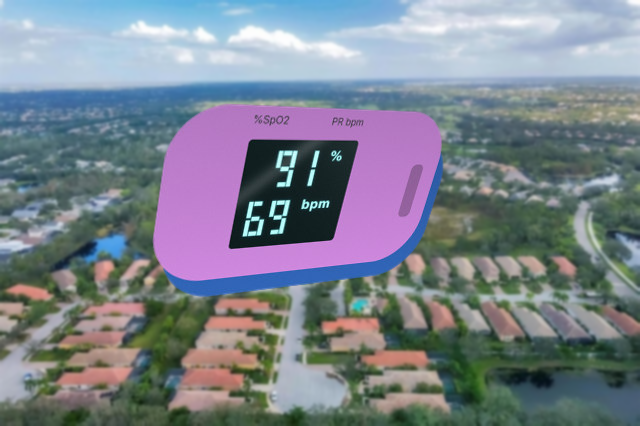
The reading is 91 %
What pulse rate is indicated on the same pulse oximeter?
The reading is 69 bpm
